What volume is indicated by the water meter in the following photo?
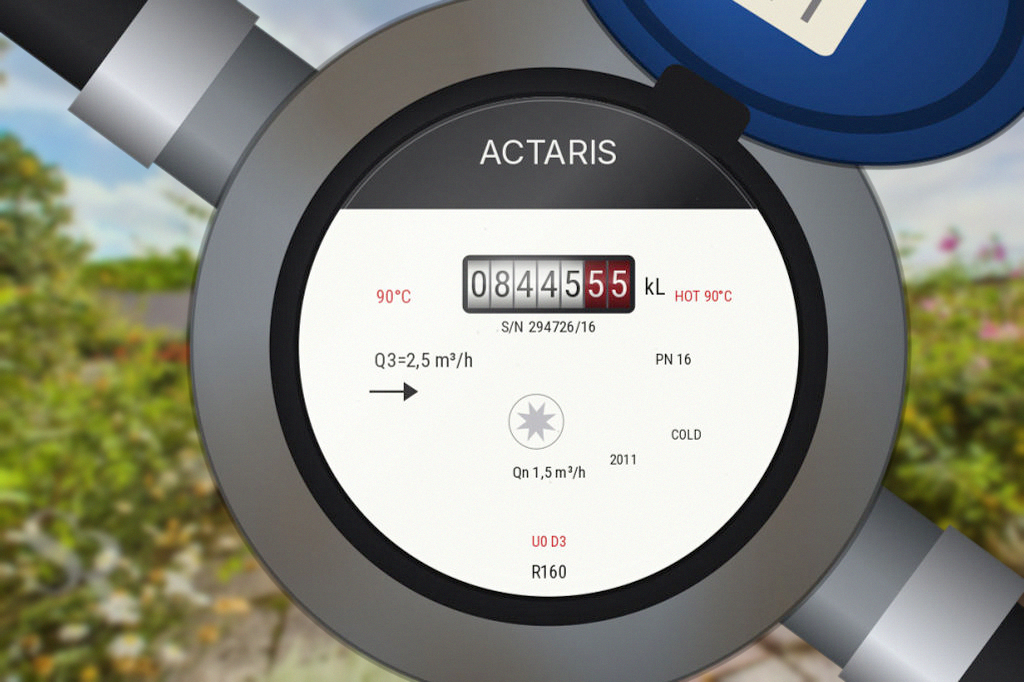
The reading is 8445.55 kL
